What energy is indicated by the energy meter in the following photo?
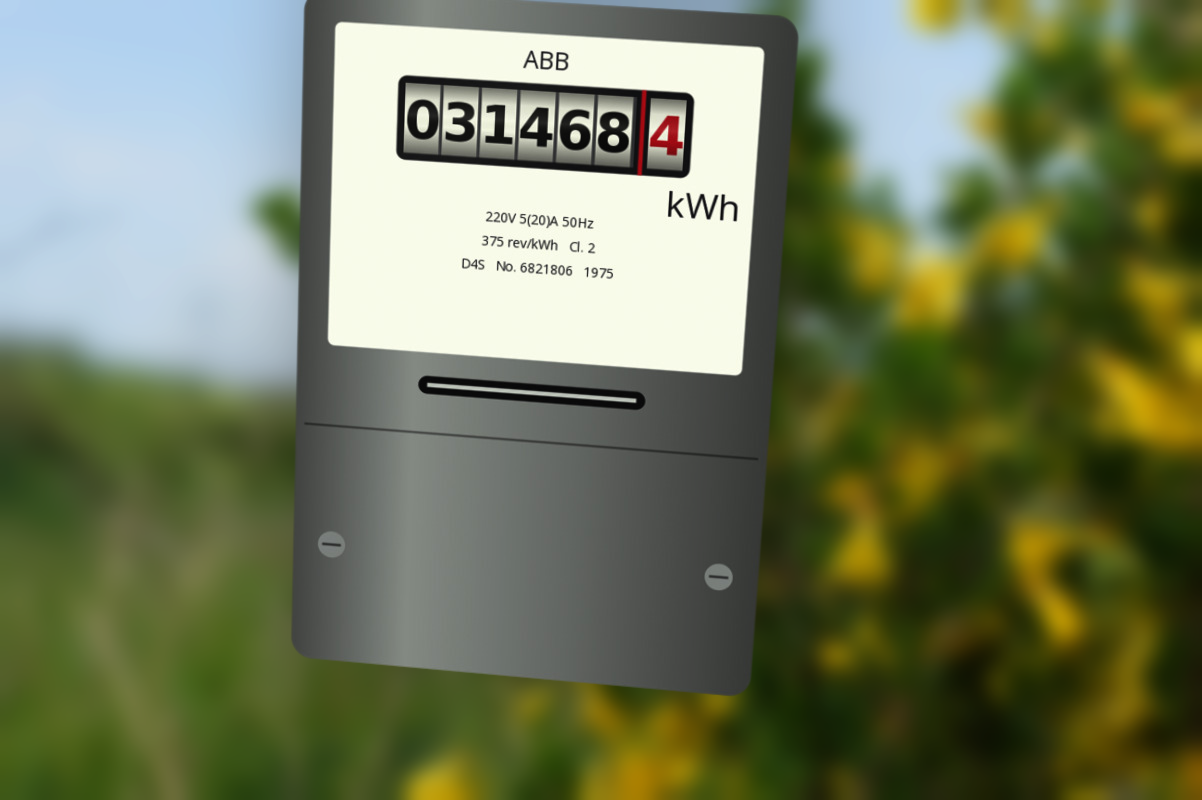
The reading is 31468.4 kWh
